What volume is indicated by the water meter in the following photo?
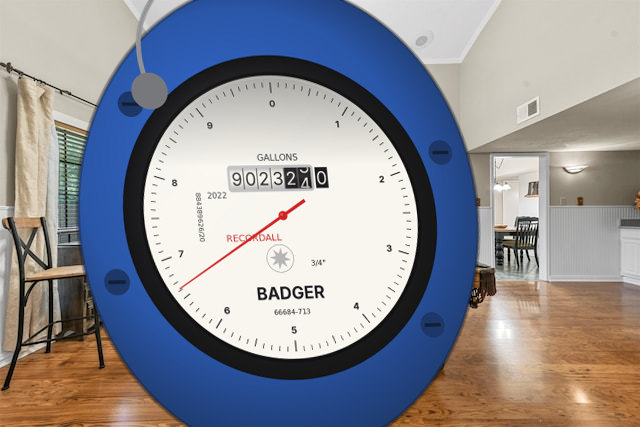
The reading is 9023236.6 gal
